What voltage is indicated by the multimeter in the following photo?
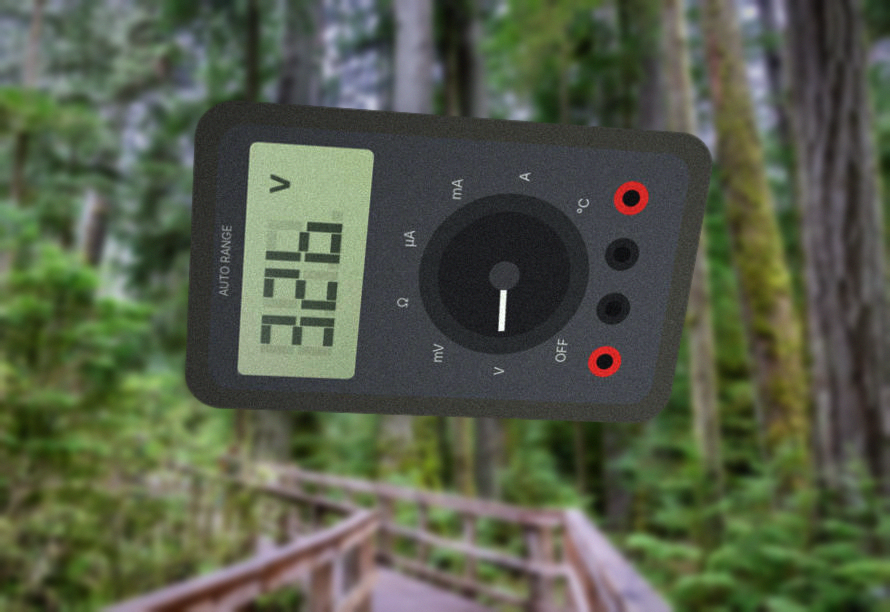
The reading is 326 V
